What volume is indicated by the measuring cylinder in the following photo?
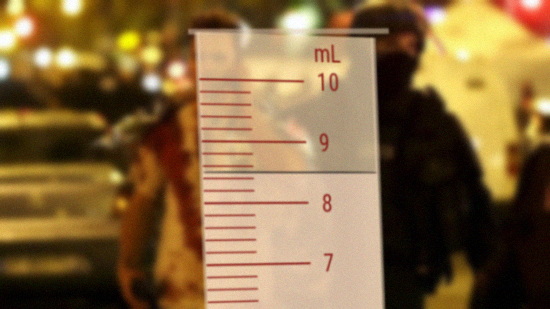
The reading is 8.5 mL
